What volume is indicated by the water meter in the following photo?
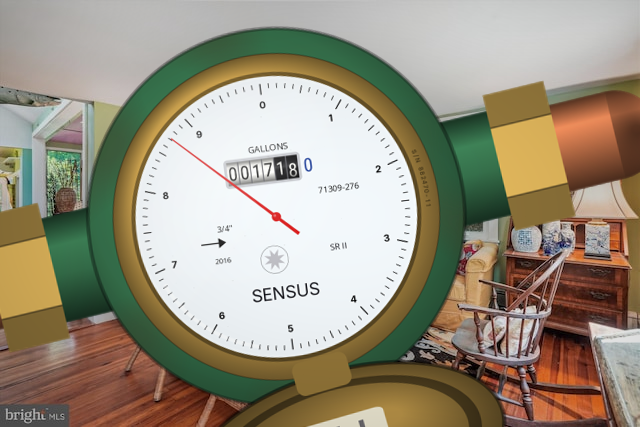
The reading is 17178.7 gal
